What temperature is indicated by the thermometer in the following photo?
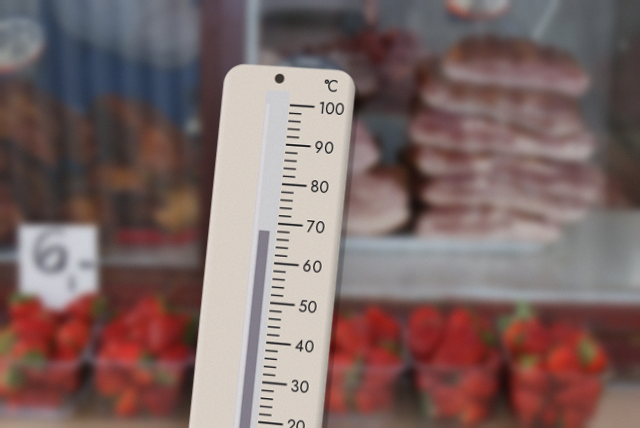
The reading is 68 °C
